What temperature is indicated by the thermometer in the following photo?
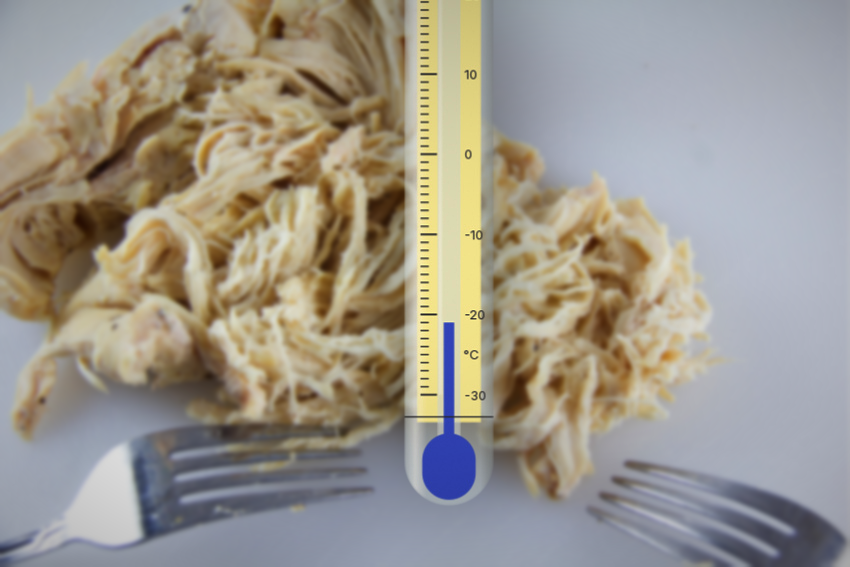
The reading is -21 °C
